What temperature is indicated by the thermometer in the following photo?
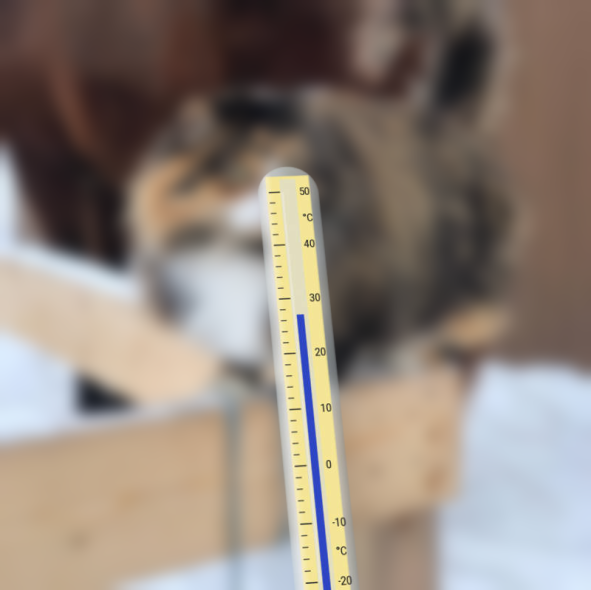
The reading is 27 °C
